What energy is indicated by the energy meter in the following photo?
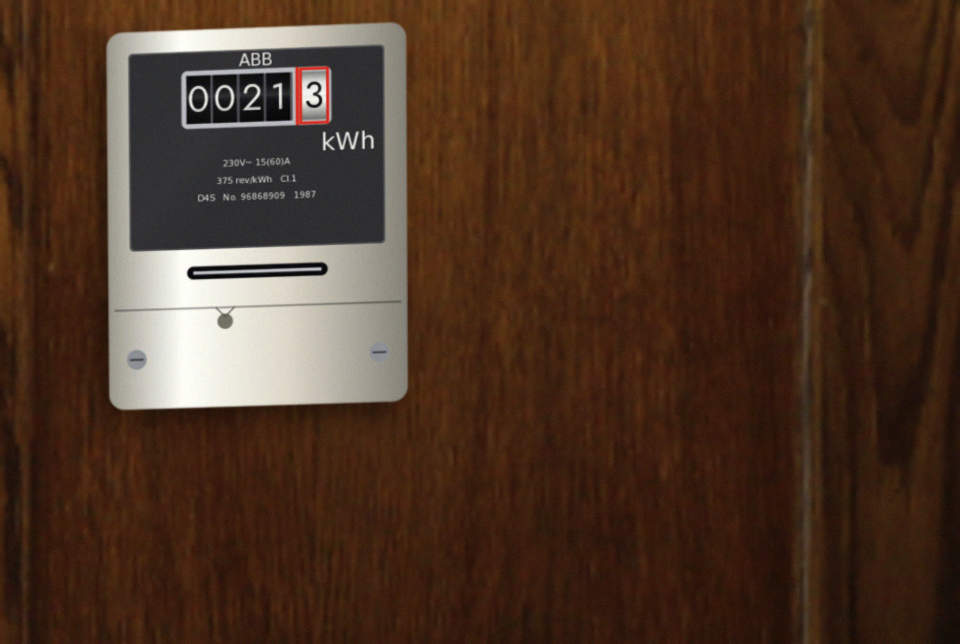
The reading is 21.3 kWh
